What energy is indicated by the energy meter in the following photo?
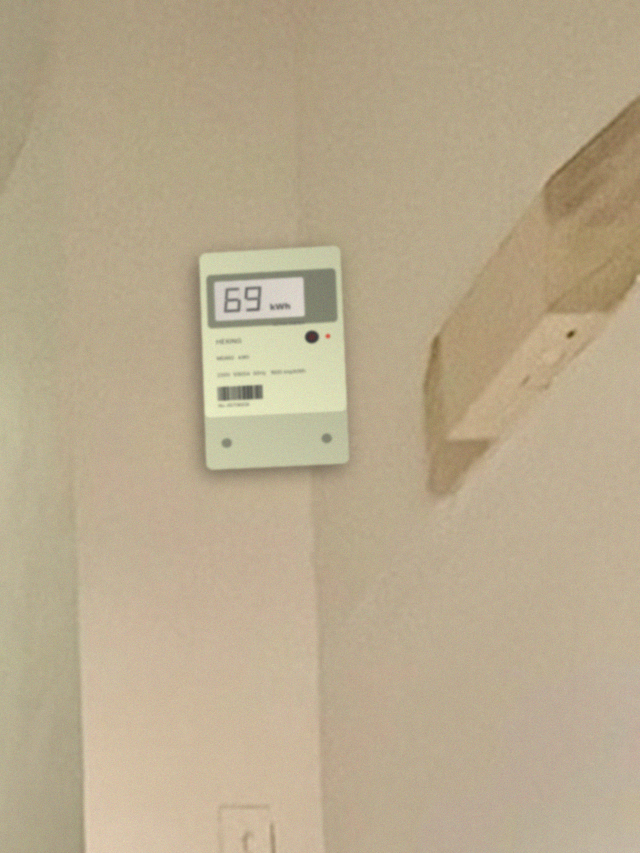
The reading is 69 kWh
